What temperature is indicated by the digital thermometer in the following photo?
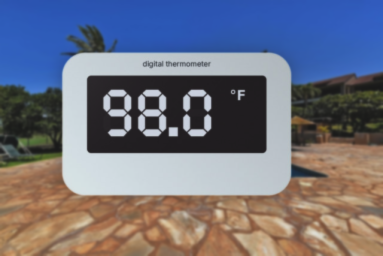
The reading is 98.0 °F
